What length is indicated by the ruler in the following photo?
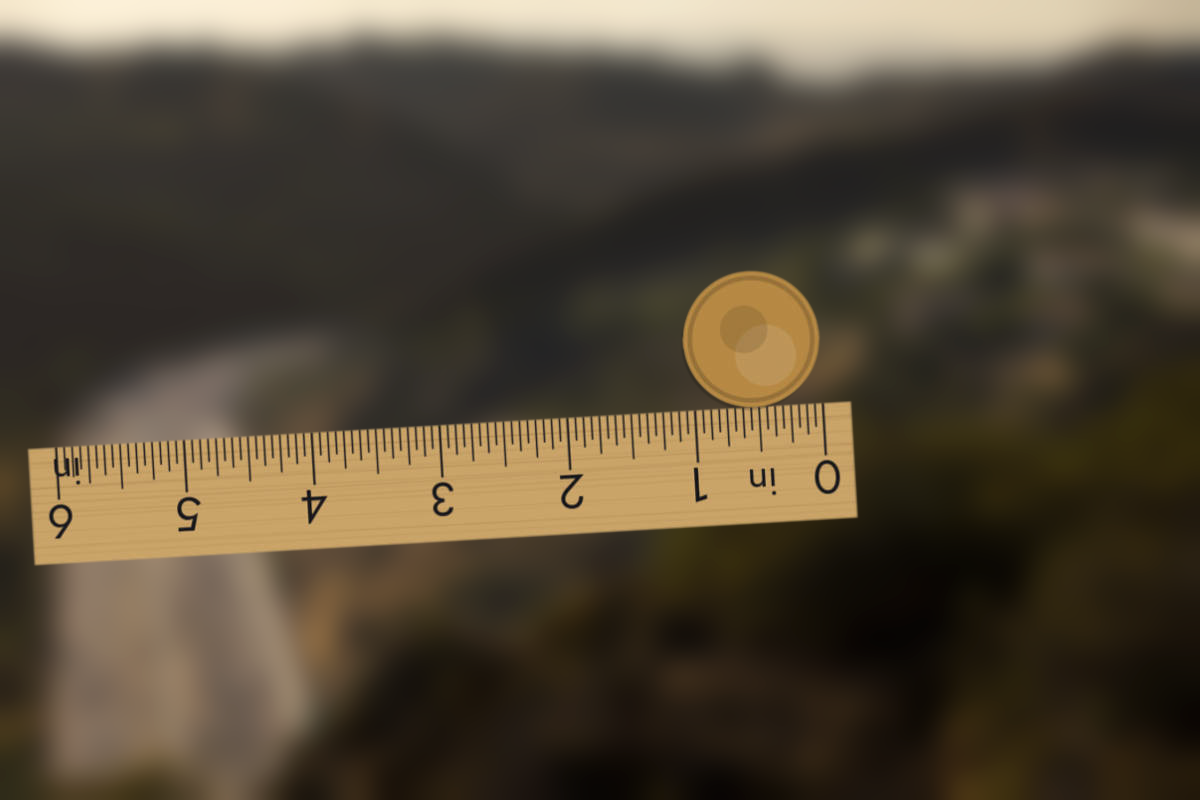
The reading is 1.0625 in
